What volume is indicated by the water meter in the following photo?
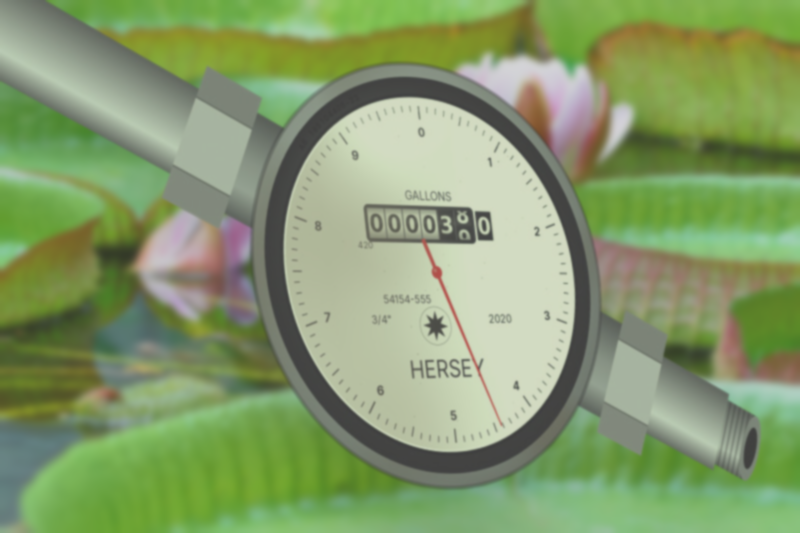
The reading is 384.4 gal
